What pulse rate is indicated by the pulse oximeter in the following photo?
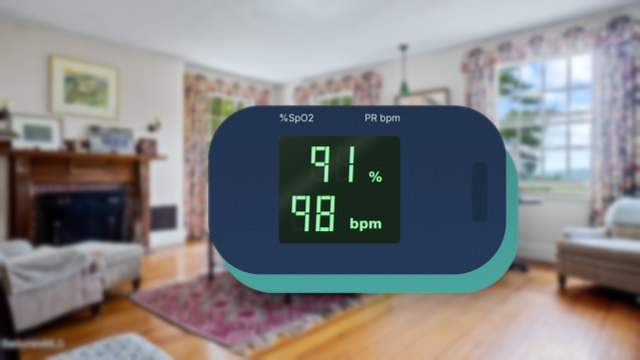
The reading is 98 bpm
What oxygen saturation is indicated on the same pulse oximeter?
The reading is 91 %
